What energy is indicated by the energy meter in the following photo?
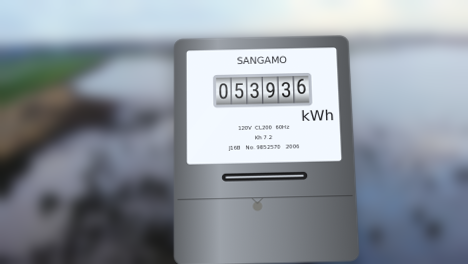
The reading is 53936 kWh
